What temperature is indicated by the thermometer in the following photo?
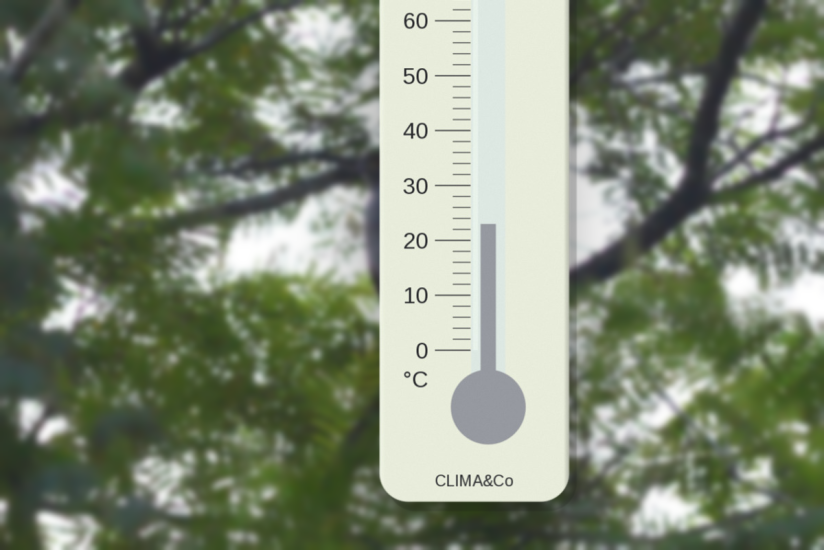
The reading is 23 °C
